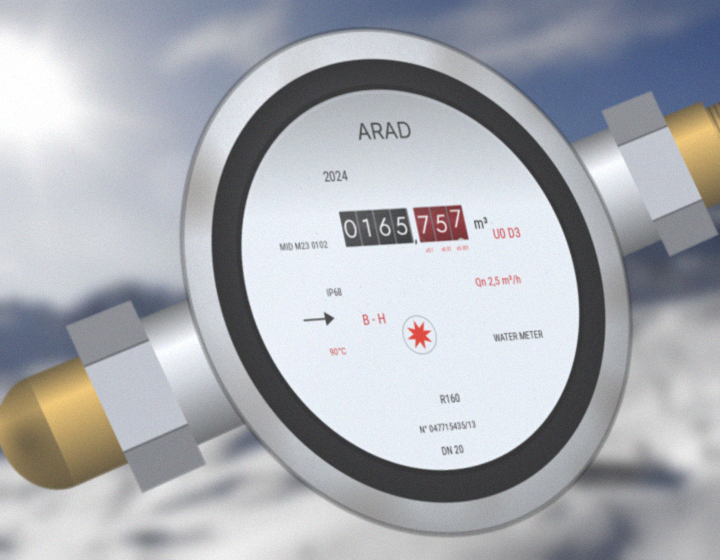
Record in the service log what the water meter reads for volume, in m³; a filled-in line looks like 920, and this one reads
165.757
